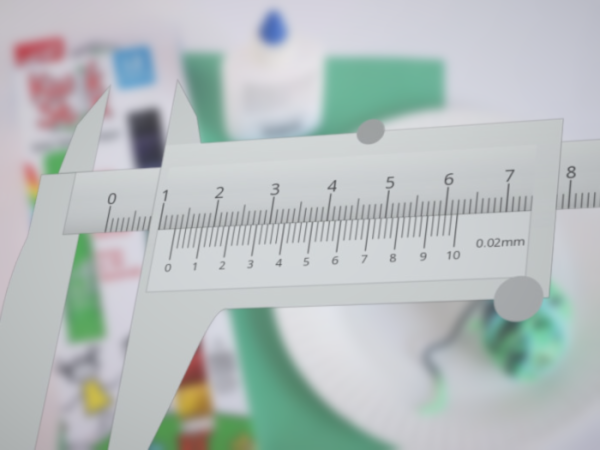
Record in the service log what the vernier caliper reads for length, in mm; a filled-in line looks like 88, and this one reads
13.0
